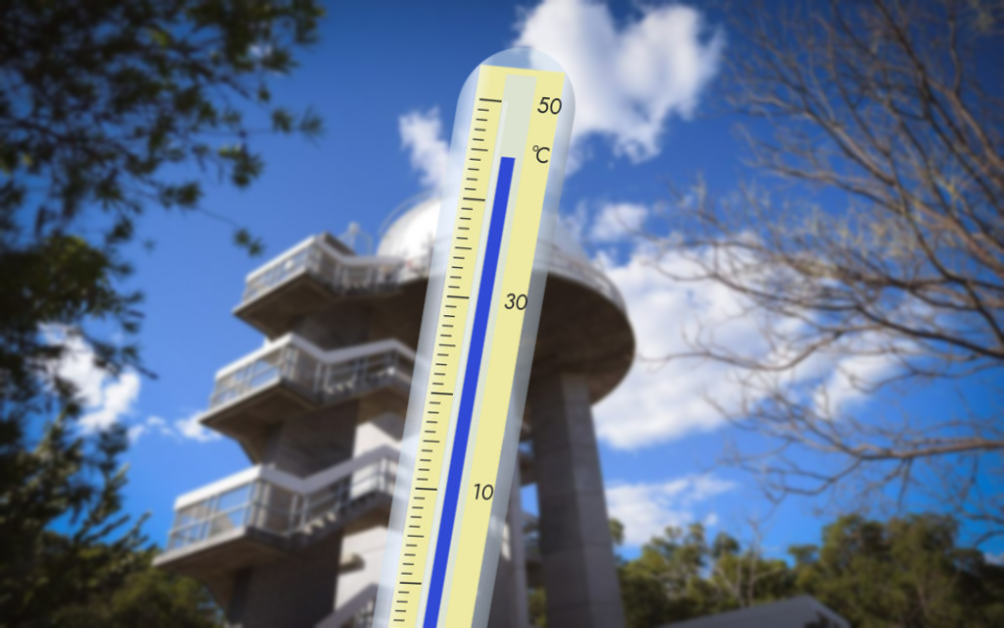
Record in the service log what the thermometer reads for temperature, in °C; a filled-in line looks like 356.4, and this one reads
44.5
